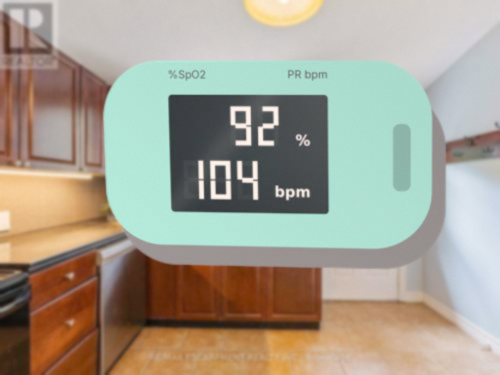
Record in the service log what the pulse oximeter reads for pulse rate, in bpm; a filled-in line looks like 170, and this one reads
104
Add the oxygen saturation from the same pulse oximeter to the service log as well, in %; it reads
92
